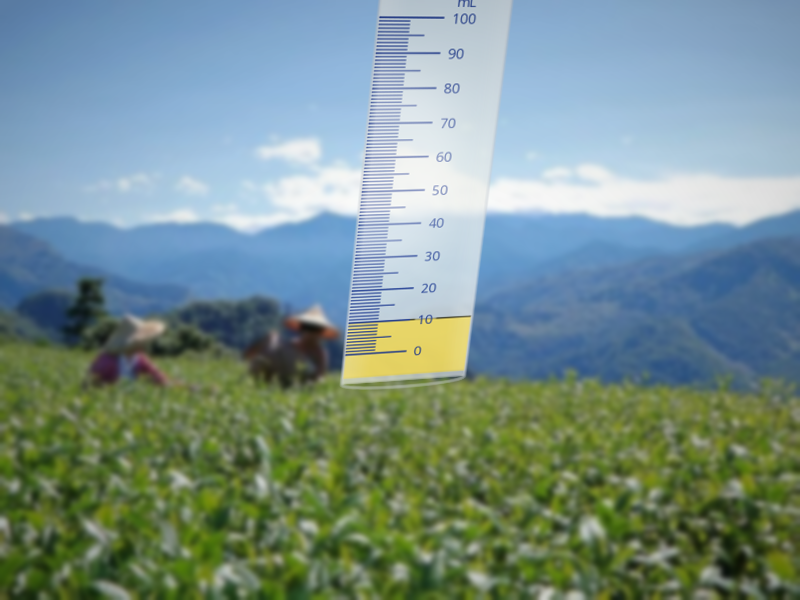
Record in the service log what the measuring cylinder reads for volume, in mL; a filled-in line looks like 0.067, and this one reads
10
